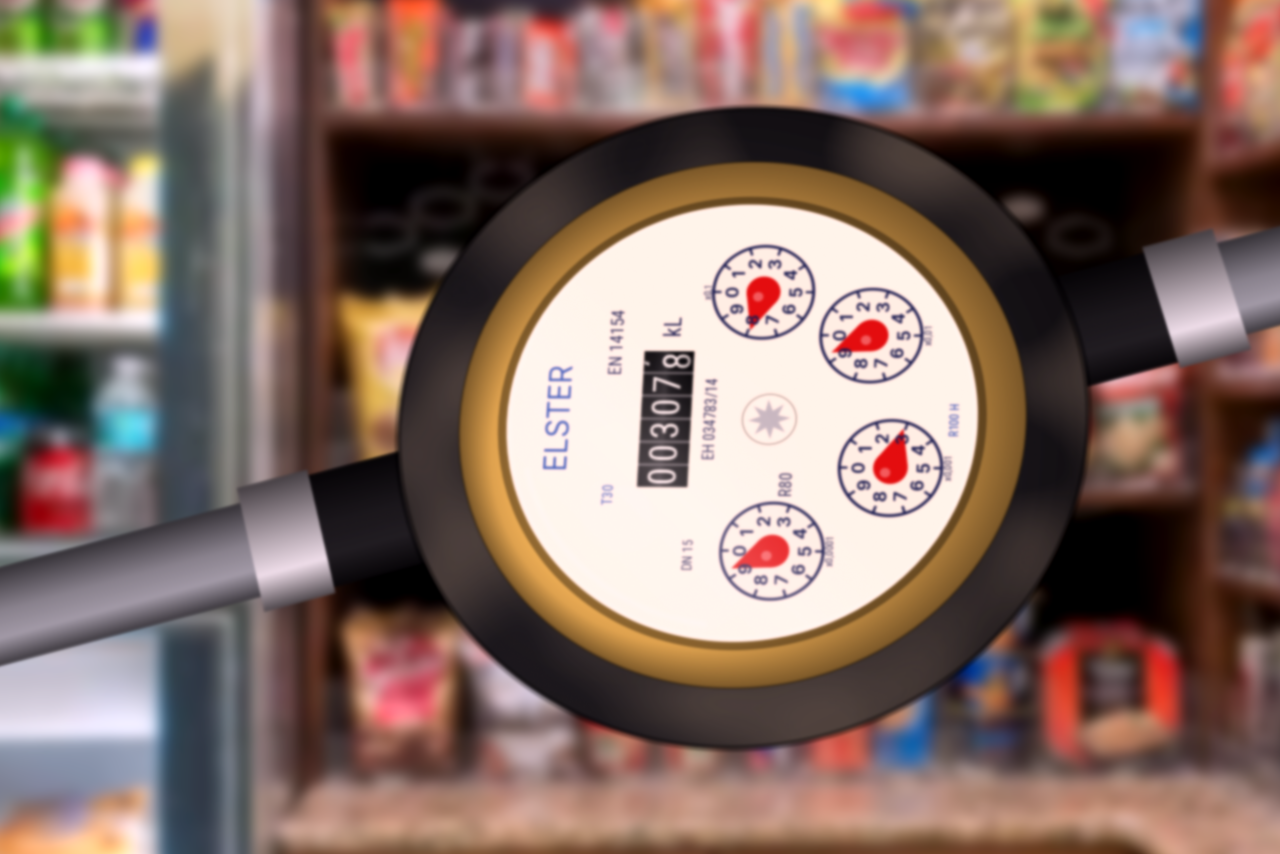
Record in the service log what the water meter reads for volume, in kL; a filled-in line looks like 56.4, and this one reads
3077.7929
